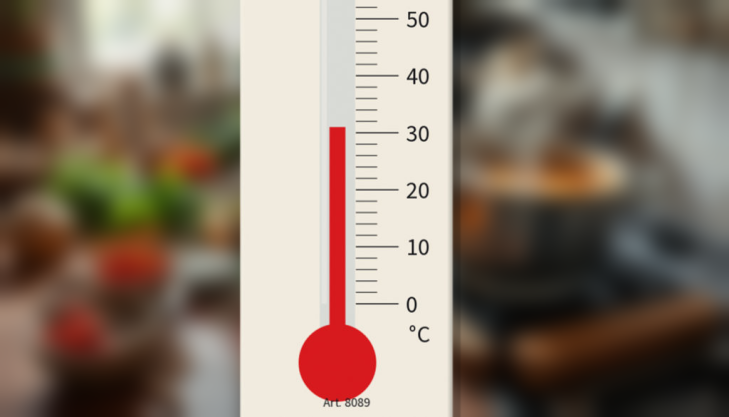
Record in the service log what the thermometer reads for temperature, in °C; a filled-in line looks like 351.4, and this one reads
31
